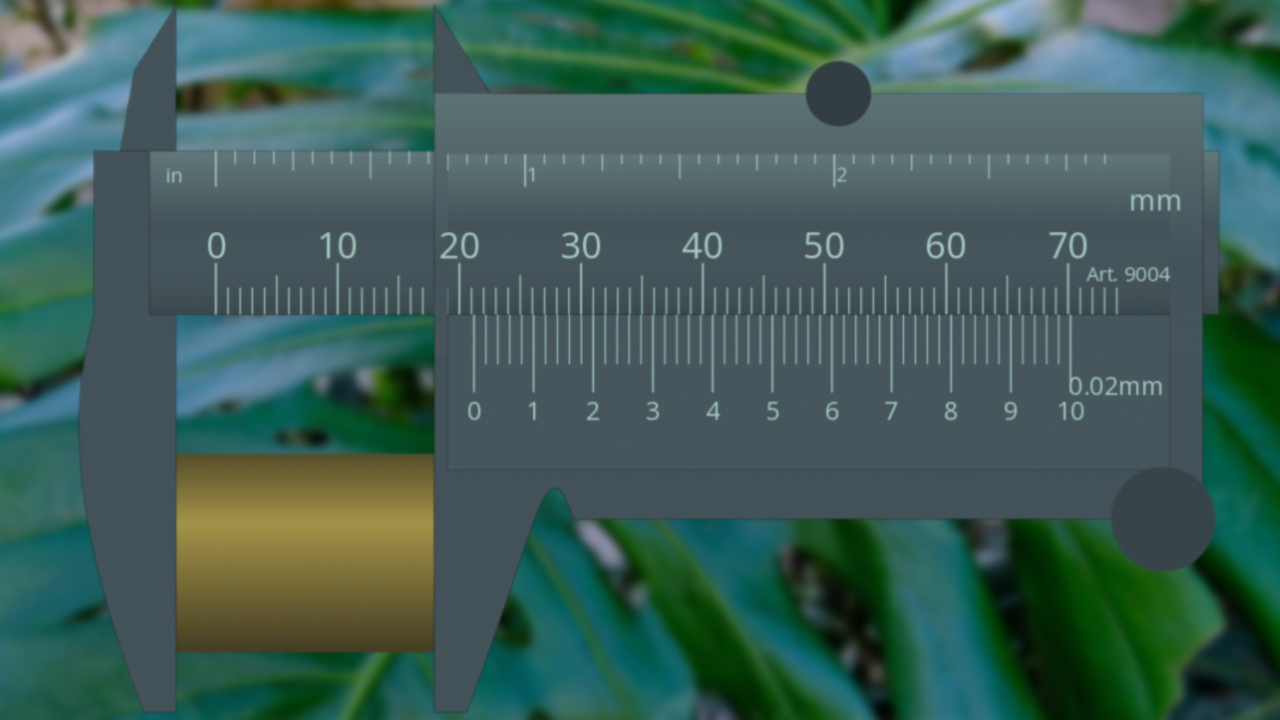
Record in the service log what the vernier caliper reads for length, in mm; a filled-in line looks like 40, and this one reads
21.2
